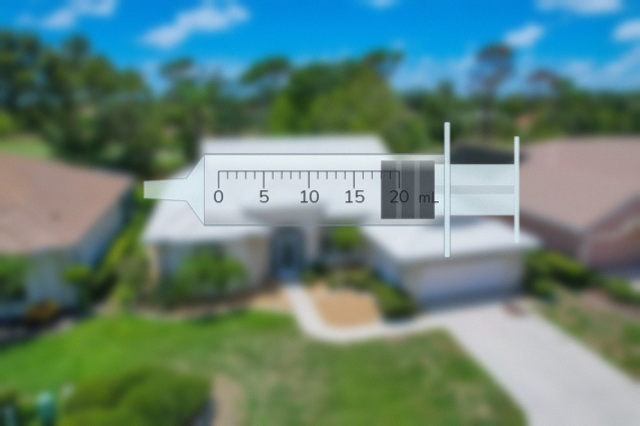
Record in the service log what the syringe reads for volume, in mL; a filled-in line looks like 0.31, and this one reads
18
